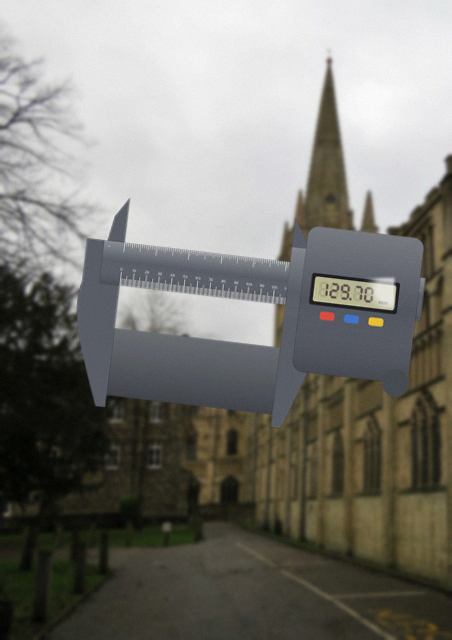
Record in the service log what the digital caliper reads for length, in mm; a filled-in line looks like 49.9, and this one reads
129.70
